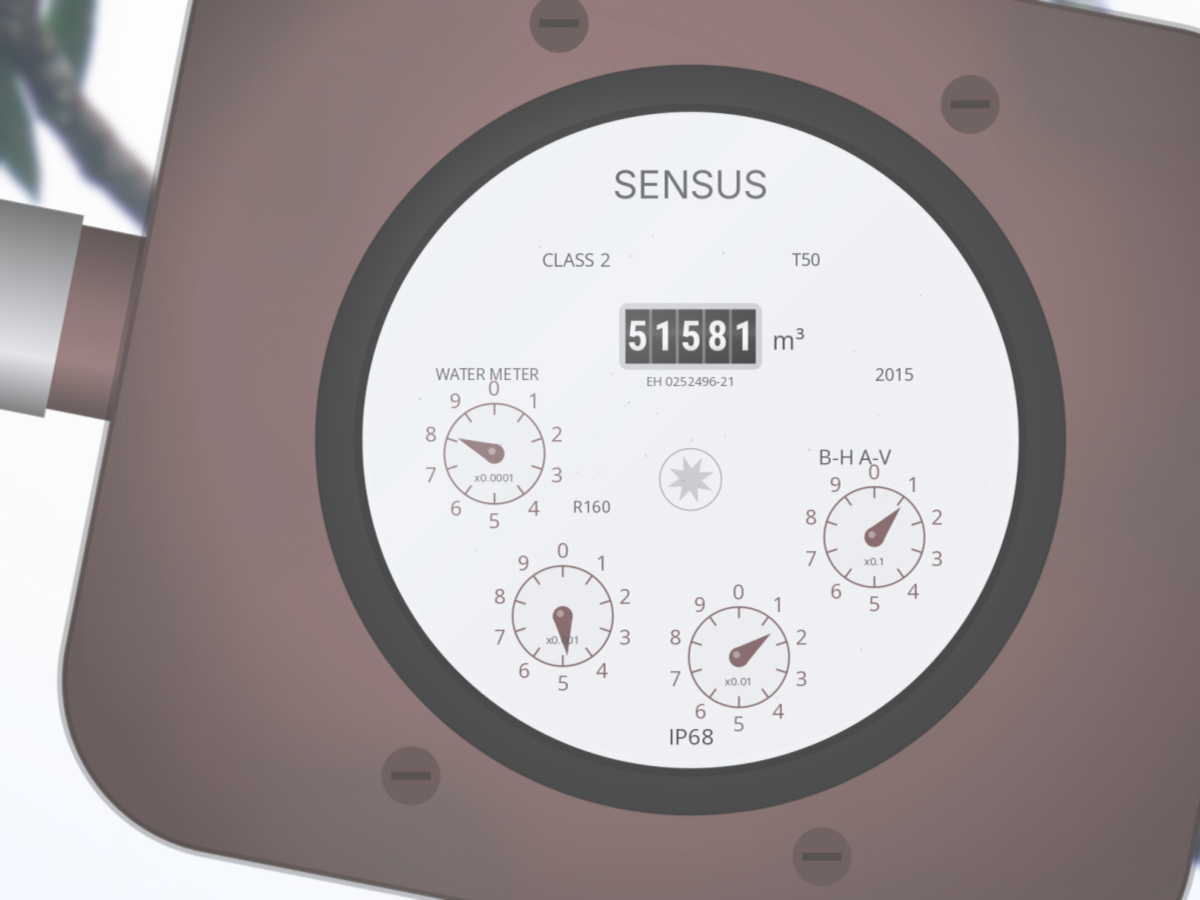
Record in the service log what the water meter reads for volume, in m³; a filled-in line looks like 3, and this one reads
51581.1148
